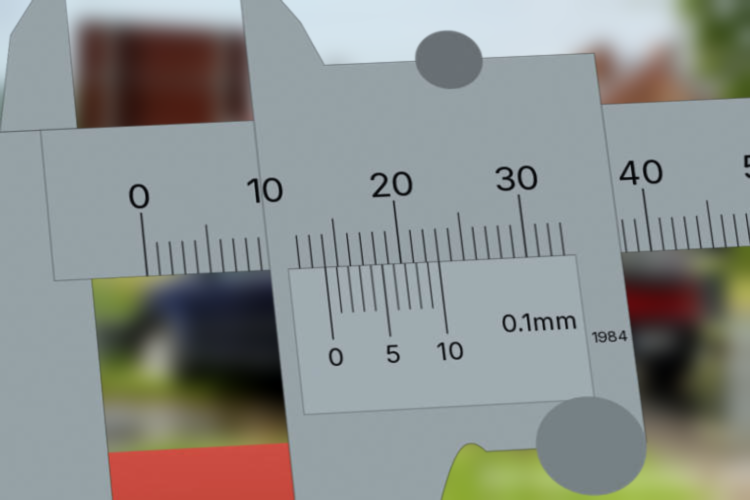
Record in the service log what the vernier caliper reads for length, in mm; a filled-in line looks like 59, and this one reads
14.0
